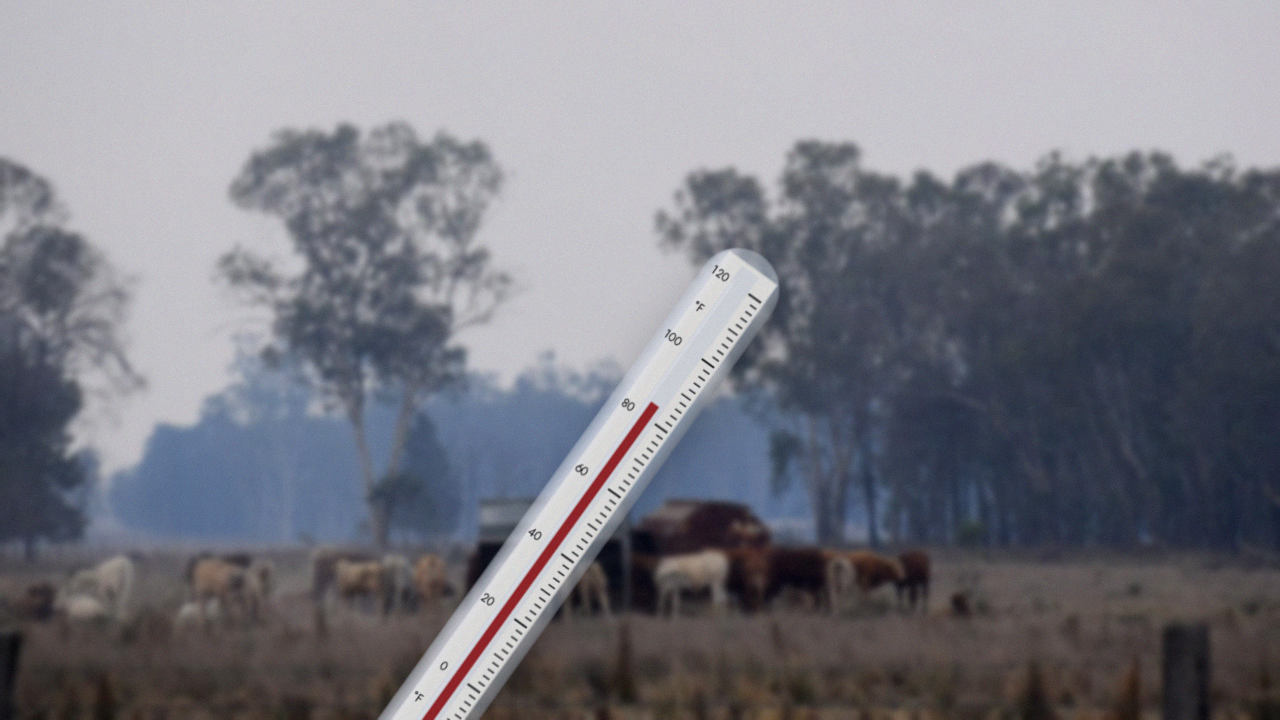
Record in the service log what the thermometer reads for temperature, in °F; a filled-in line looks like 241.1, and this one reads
84
